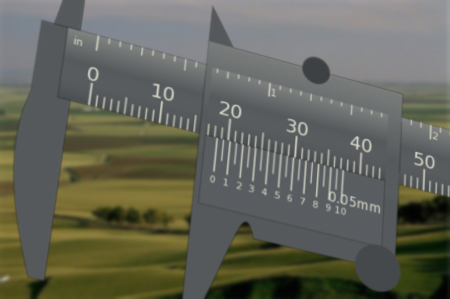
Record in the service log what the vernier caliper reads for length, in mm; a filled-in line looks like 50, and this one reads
18.4
